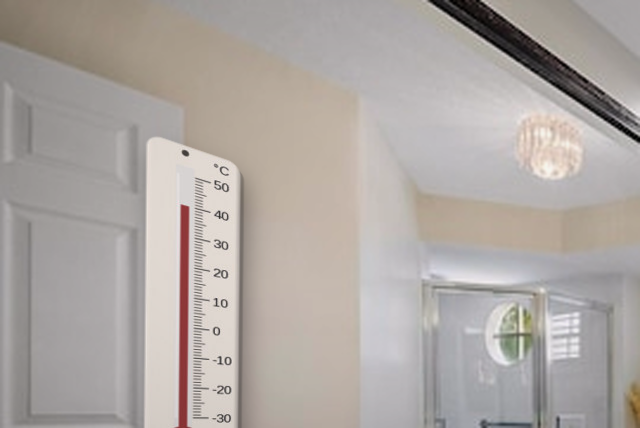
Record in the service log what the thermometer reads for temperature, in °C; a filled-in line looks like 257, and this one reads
40
